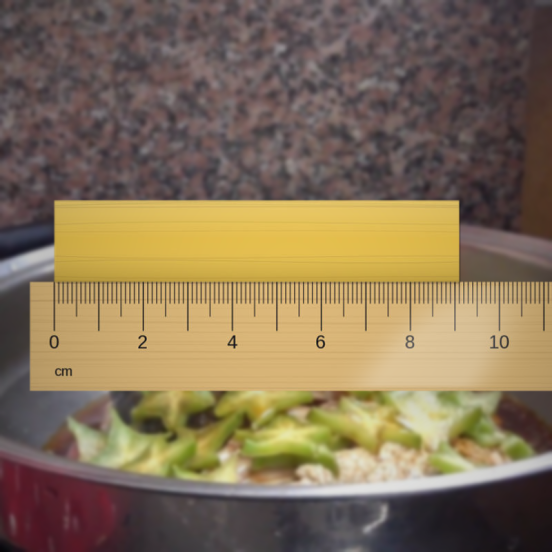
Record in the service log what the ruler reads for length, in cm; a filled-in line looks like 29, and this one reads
9.1
